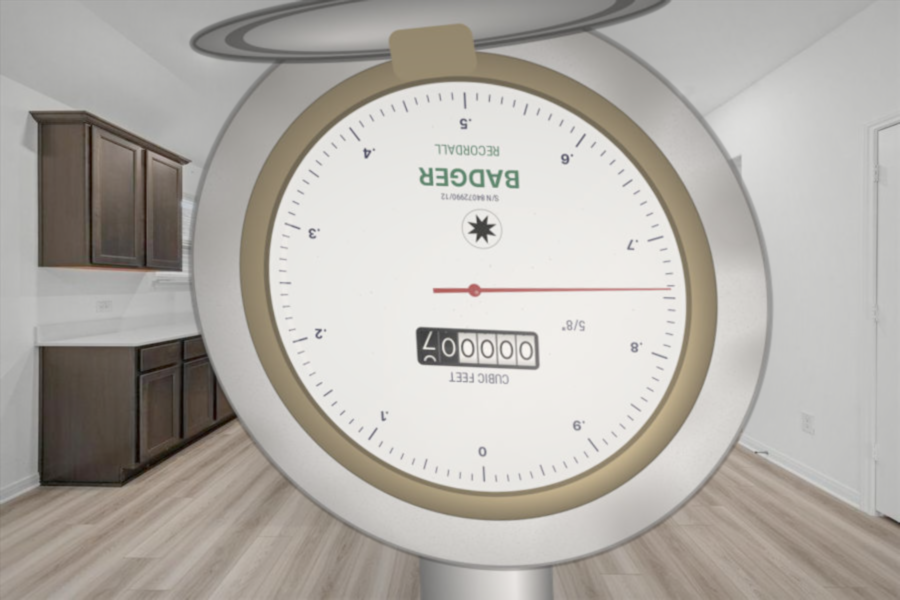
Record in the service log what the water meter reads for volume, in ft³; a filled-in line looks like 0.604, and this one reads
6.74
